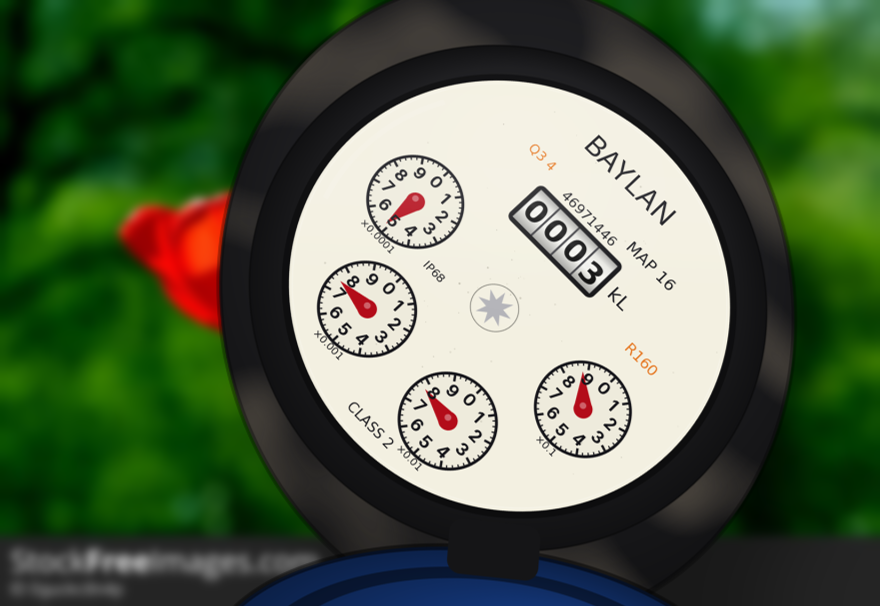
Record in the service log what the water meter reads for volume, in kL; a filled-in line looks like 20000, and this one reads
2.8775
